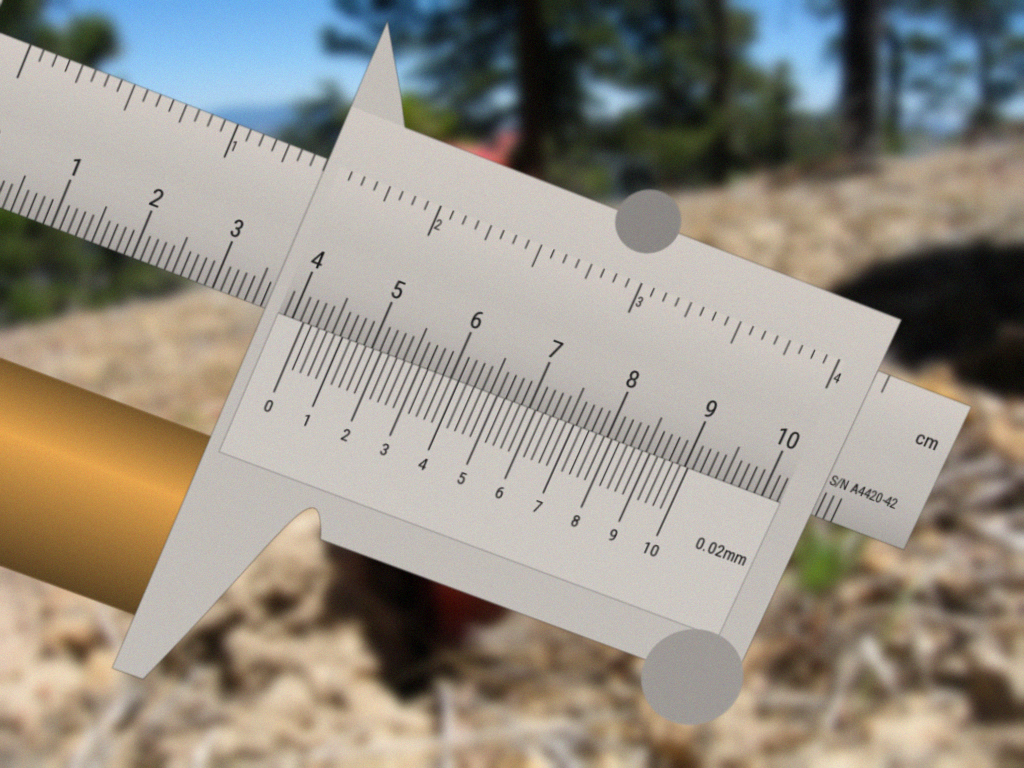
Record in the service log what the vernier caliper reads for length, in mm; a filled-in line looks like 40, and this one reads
41.4
